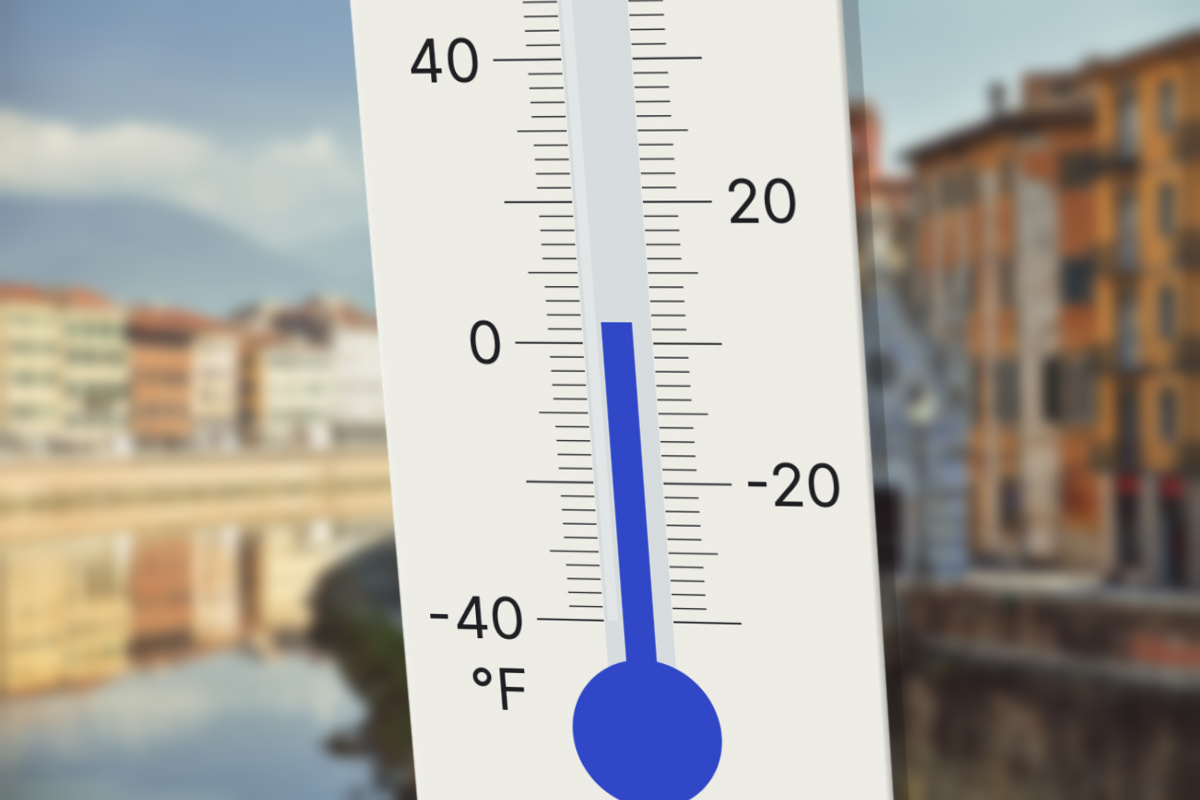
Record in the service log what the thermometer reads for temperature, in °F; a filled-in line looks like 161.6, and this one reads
3
